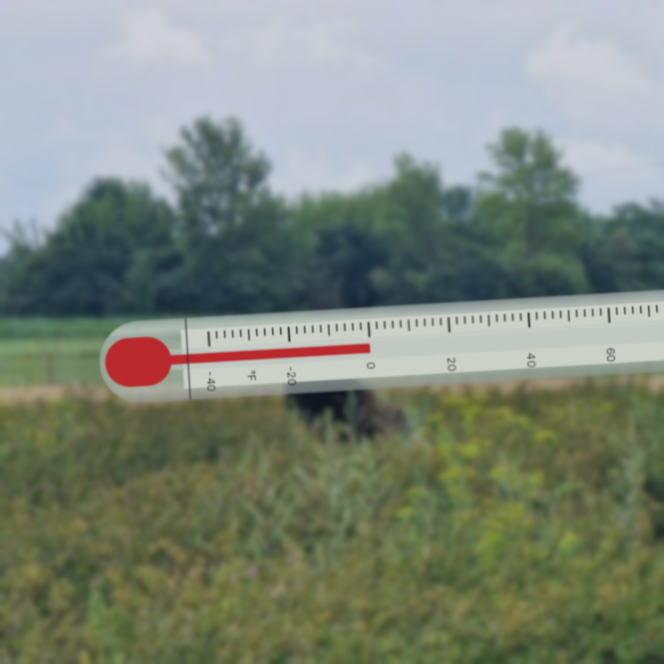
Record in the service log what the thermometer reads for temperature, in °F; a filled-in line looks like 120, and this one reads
0
